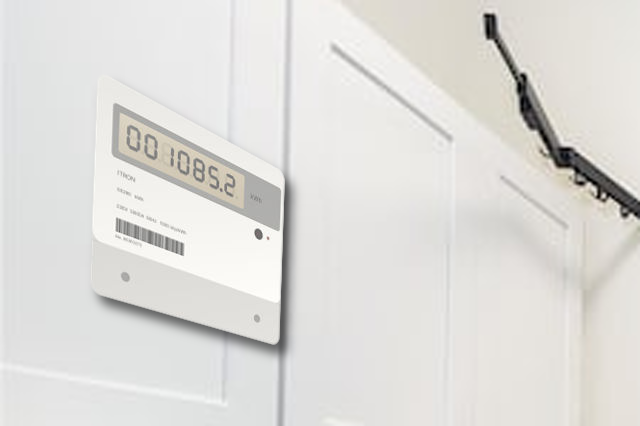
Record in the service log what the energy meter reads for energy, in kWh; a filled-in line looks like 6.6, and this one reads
1085.2
